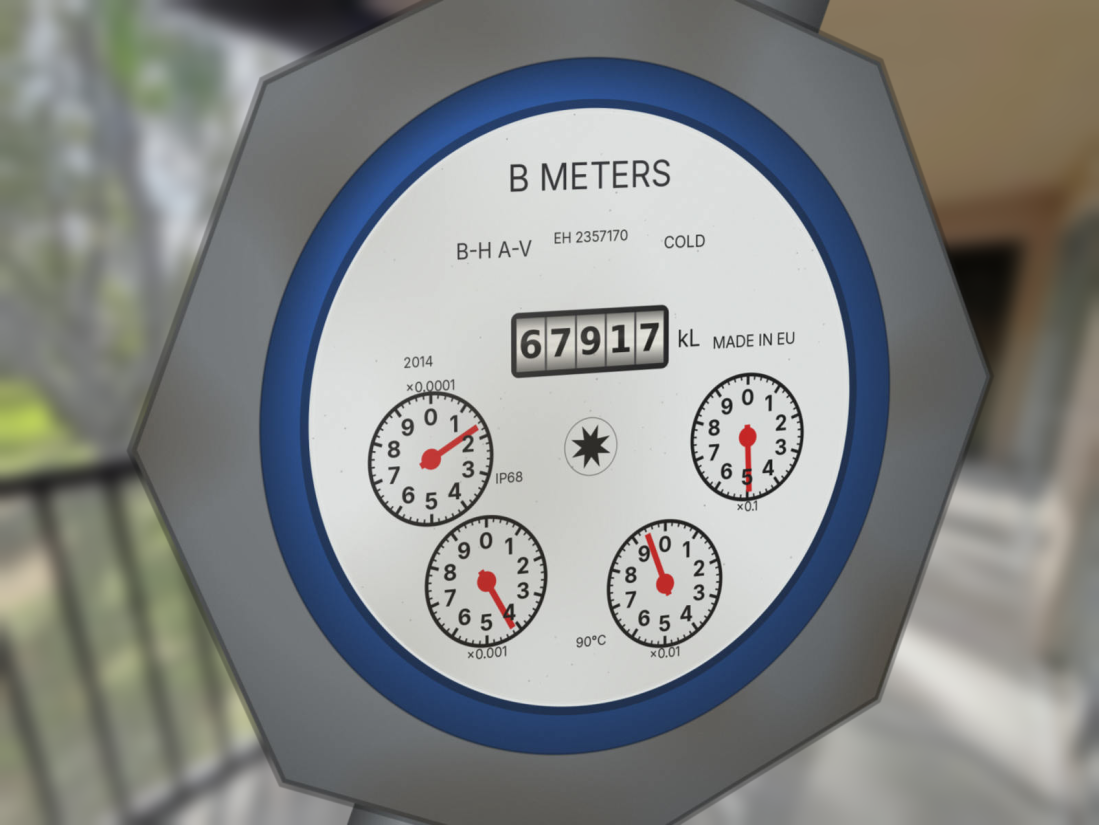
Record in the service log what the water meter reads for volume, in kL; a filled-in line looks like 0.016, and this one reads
67917.4941
